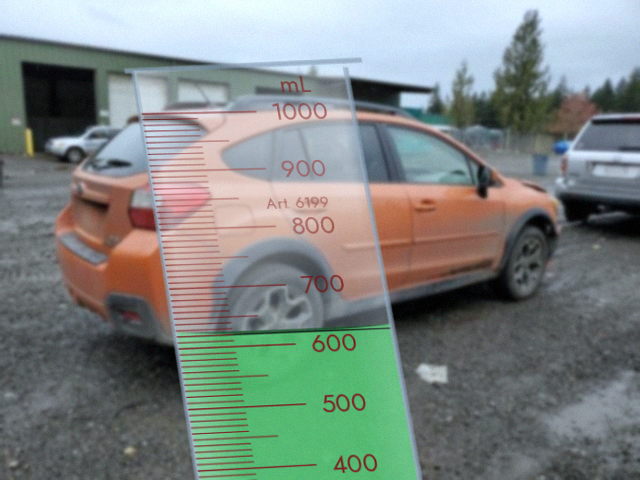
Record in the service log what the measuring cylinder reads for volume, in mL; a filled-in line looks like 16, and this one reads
620
